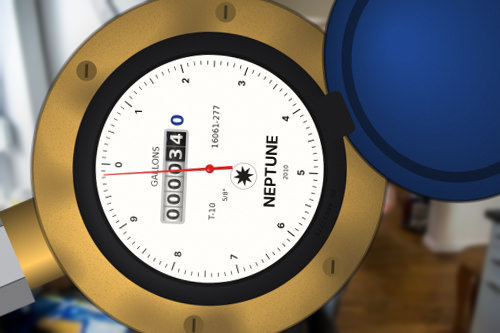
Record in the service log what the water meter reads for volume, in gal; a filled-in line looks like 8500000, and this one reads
339.8
